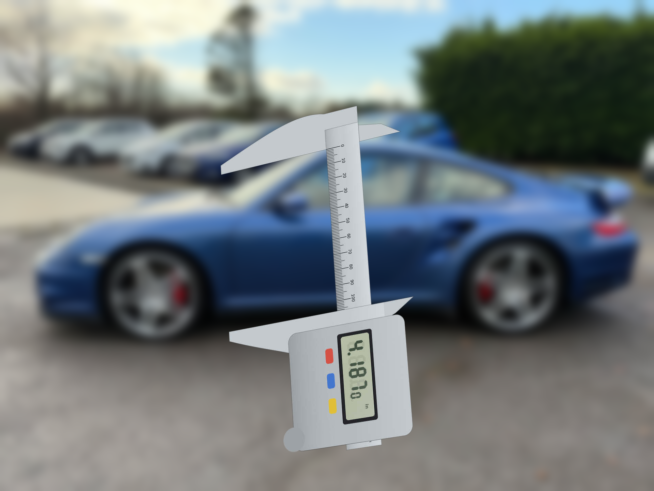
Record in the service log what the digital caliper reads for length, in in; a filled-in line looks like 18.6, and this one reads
4.1870
